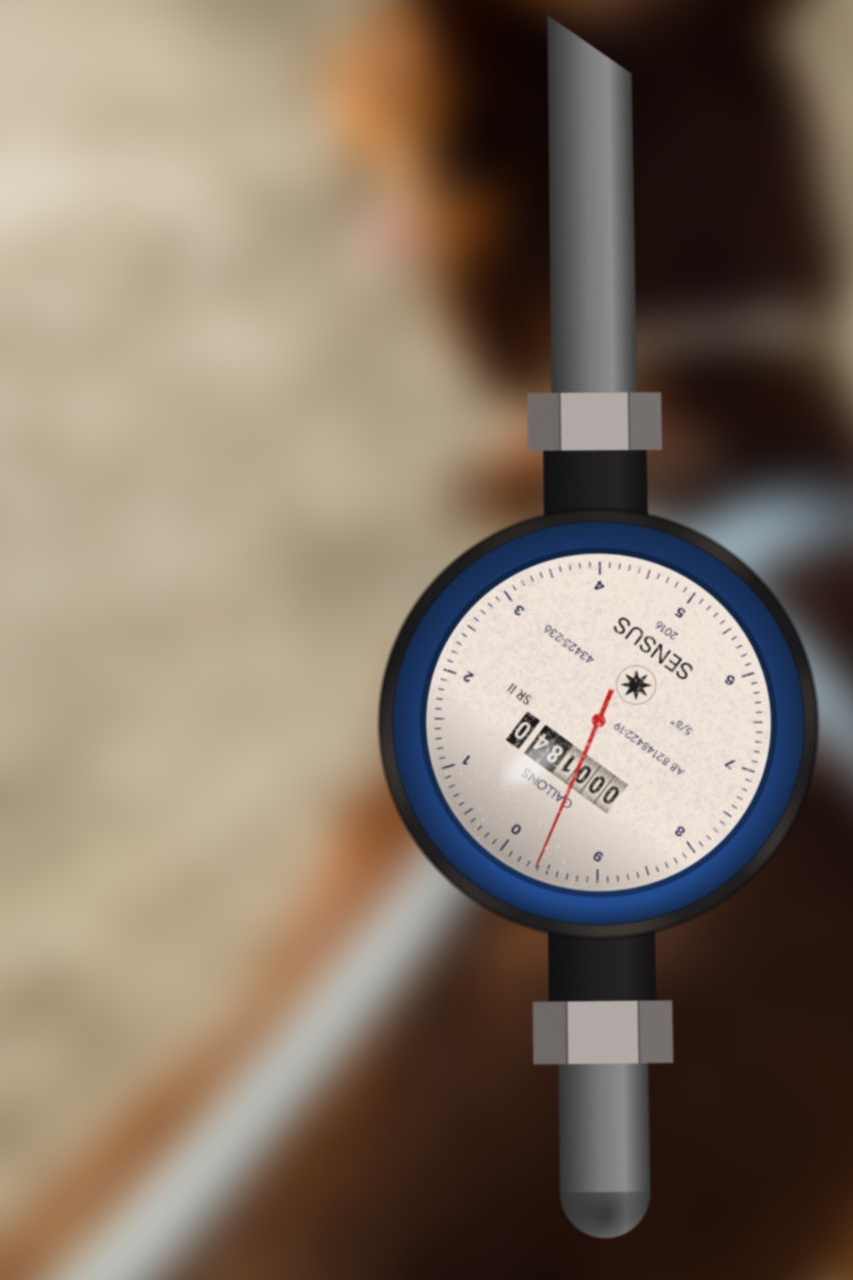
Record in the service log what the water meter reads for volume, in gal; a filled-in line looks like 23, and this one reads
1839.6
